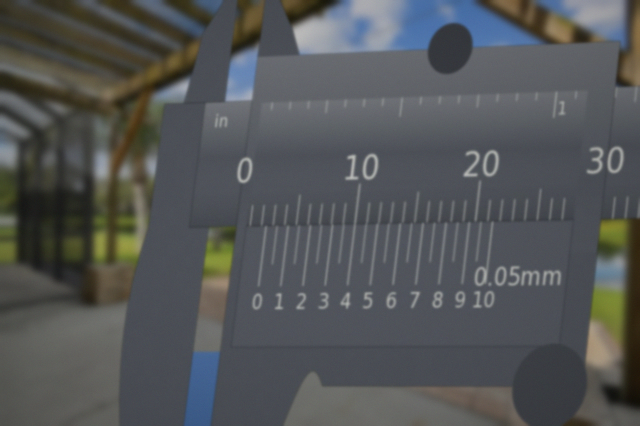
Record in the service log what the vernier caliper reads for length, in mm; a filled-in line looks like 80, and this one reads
2.4
